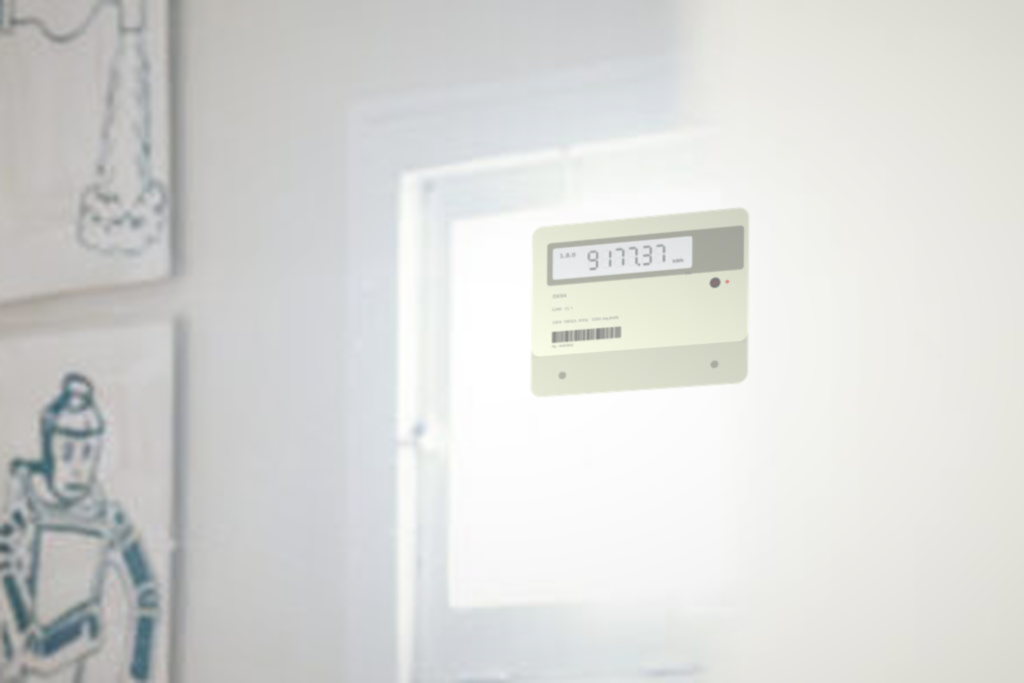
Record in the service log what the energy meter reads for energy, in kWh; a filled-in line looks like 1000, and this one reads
9177.37
